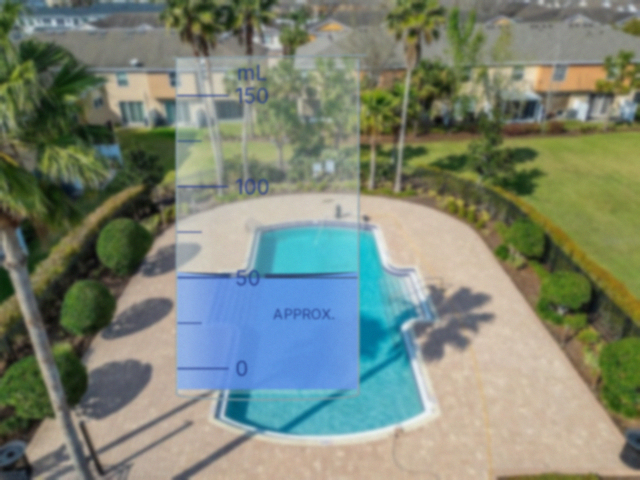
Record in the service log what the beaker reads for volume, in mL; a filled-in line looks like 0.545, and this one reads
50
